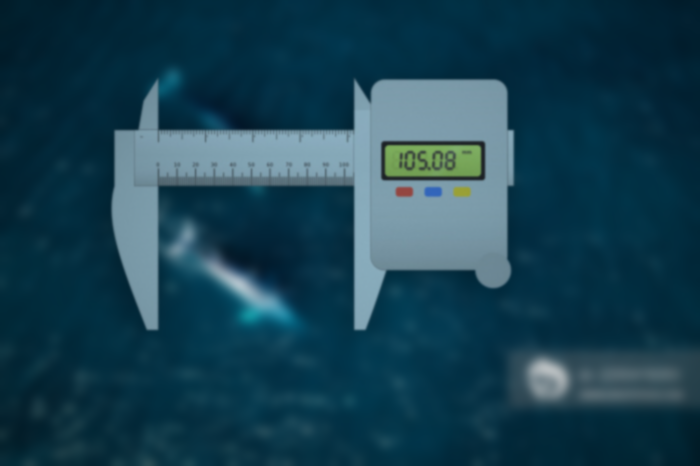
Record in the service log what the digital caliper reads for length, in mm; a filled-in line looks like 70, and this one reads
105.08
